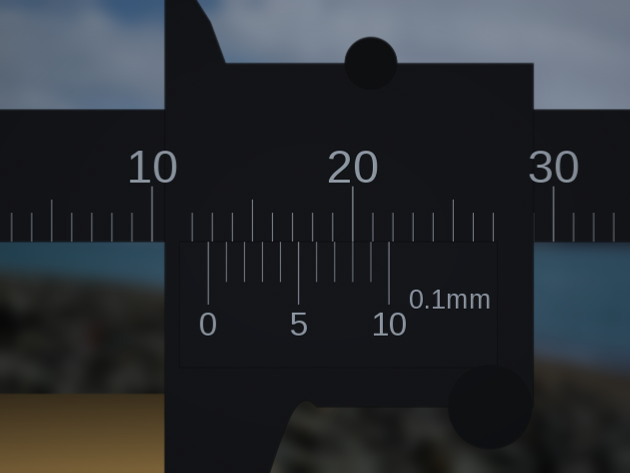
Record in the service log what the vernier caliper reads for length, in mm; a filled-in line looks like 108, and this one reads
12.8
